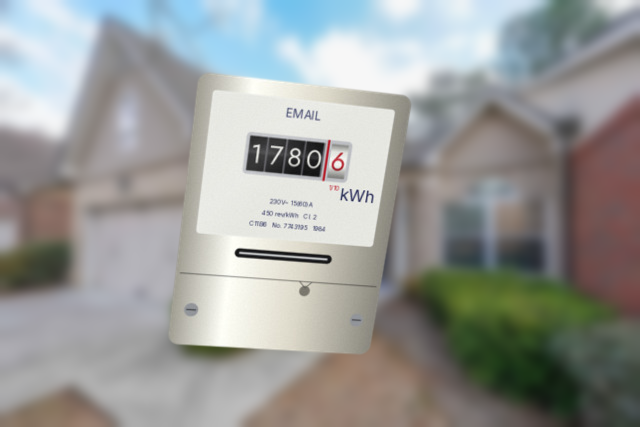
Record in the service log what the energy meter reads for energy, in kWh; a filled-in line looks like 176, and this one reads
1780.6
